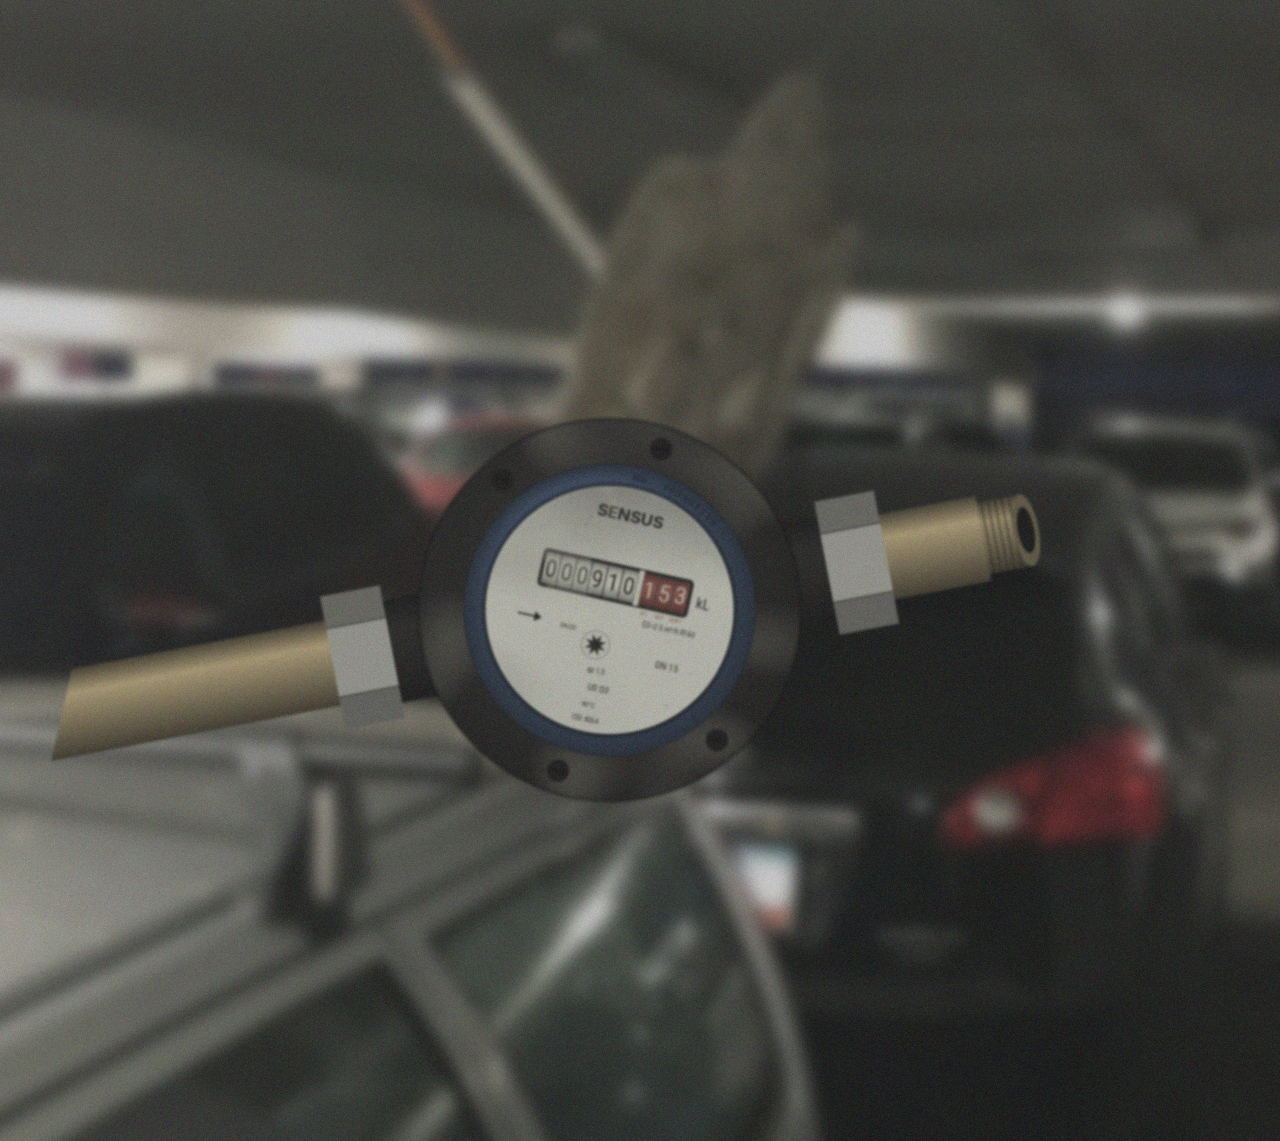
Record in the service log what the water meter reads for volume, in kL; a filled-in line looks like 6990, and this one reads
910.153
